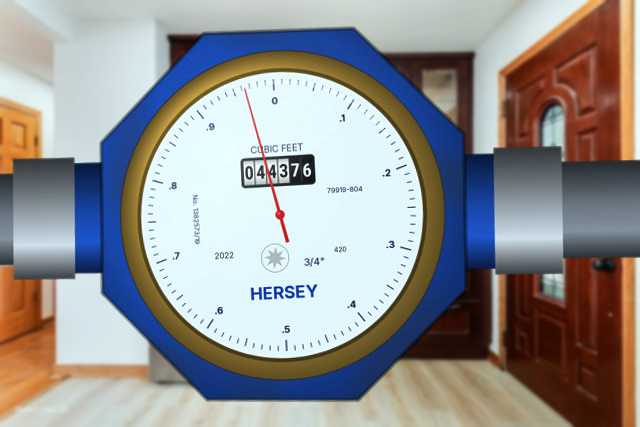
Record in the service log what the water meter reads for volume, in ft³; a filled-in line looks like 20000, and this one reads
44375.96
